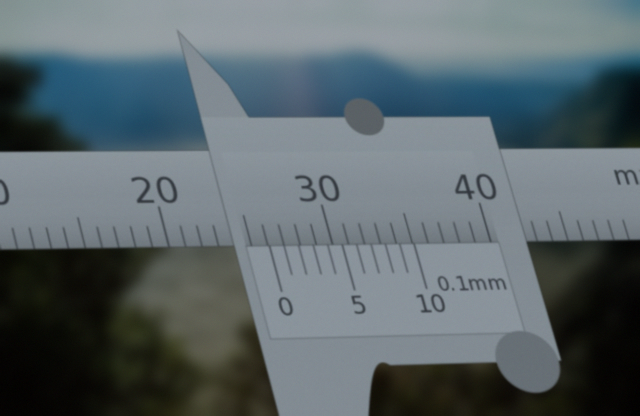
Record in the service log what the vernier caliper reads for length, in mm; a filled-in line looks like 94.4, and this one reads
26.1
